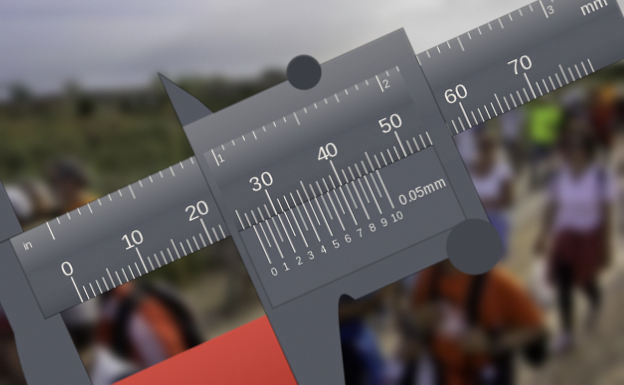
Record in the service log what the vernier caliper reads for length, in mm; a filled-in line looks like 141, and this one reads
26.4
